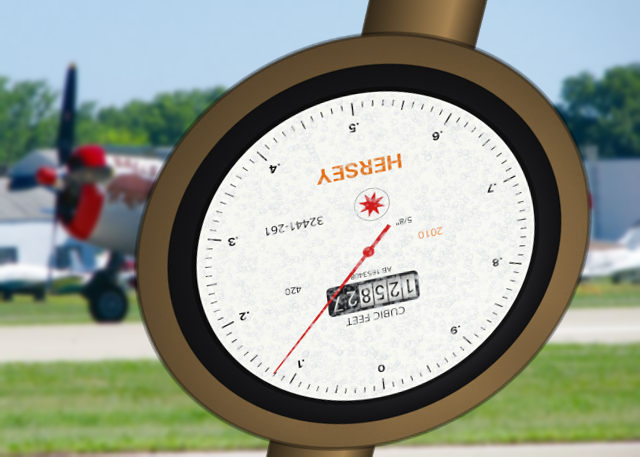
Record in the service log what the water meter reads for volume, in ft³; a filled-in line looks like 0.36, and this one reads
125827.12
